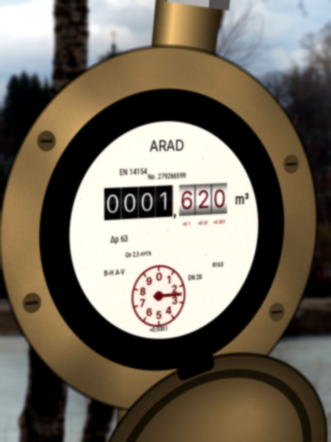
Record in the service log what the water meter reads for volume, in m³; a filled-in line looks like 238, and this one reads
1.6202
